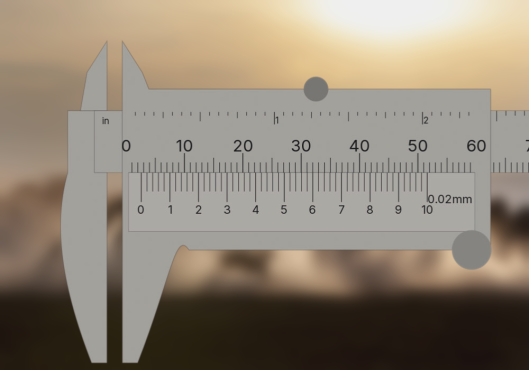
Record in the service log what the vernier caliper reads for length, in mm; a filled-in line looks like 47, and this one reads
2.6
